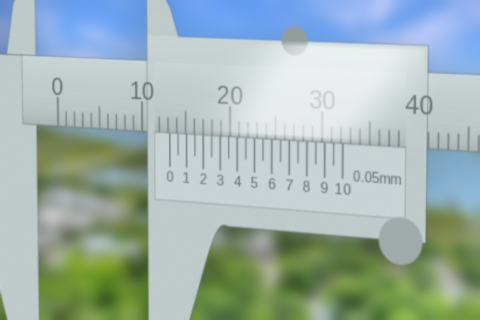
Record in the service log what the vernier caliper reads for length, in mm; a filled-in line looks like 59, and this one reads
13.2
